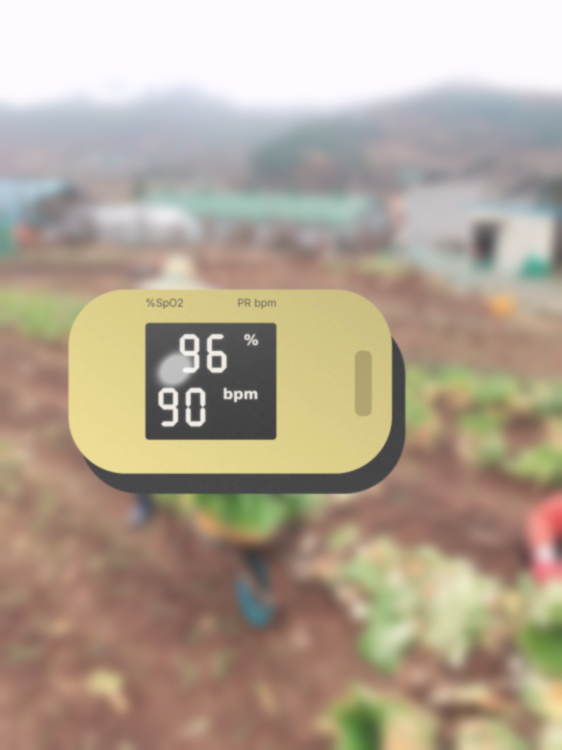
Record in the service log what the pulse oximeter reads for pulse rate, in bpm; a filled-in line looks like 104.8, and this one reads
90
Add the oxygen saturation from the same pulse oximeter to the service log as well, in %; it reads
96
